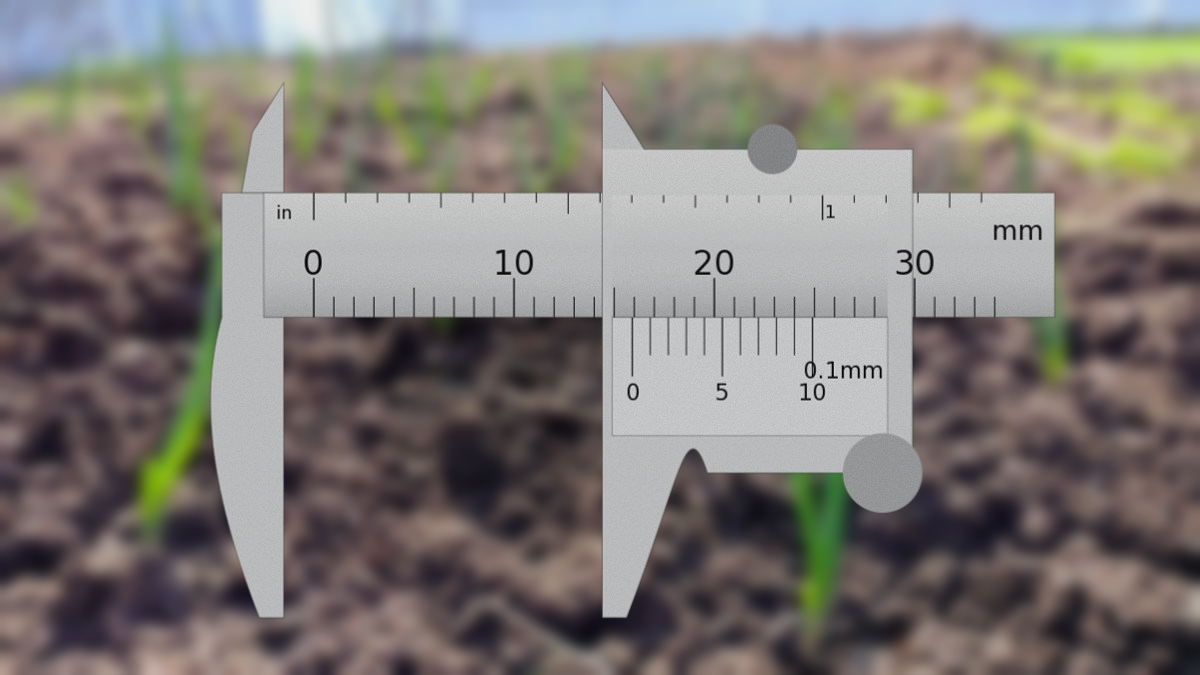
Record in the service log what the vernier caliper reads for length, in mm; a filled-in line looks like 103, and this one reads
15.9
